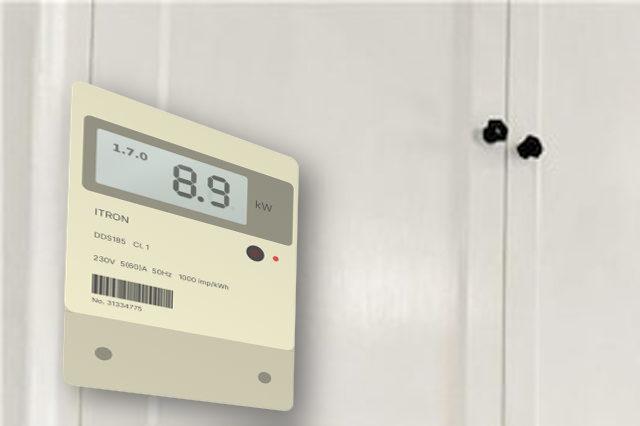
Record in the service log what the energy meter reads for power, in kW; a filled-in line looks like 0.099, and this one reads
8.9
